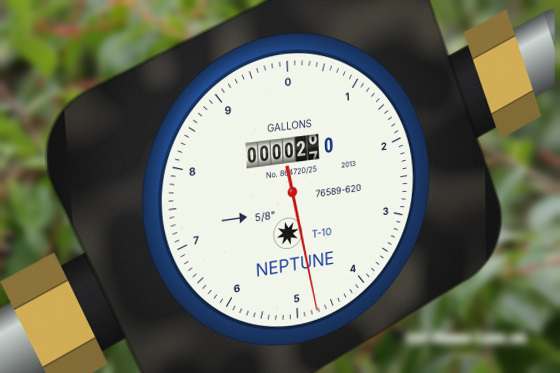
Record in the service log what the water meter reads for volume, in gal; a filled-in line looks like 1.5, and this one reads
264.7
